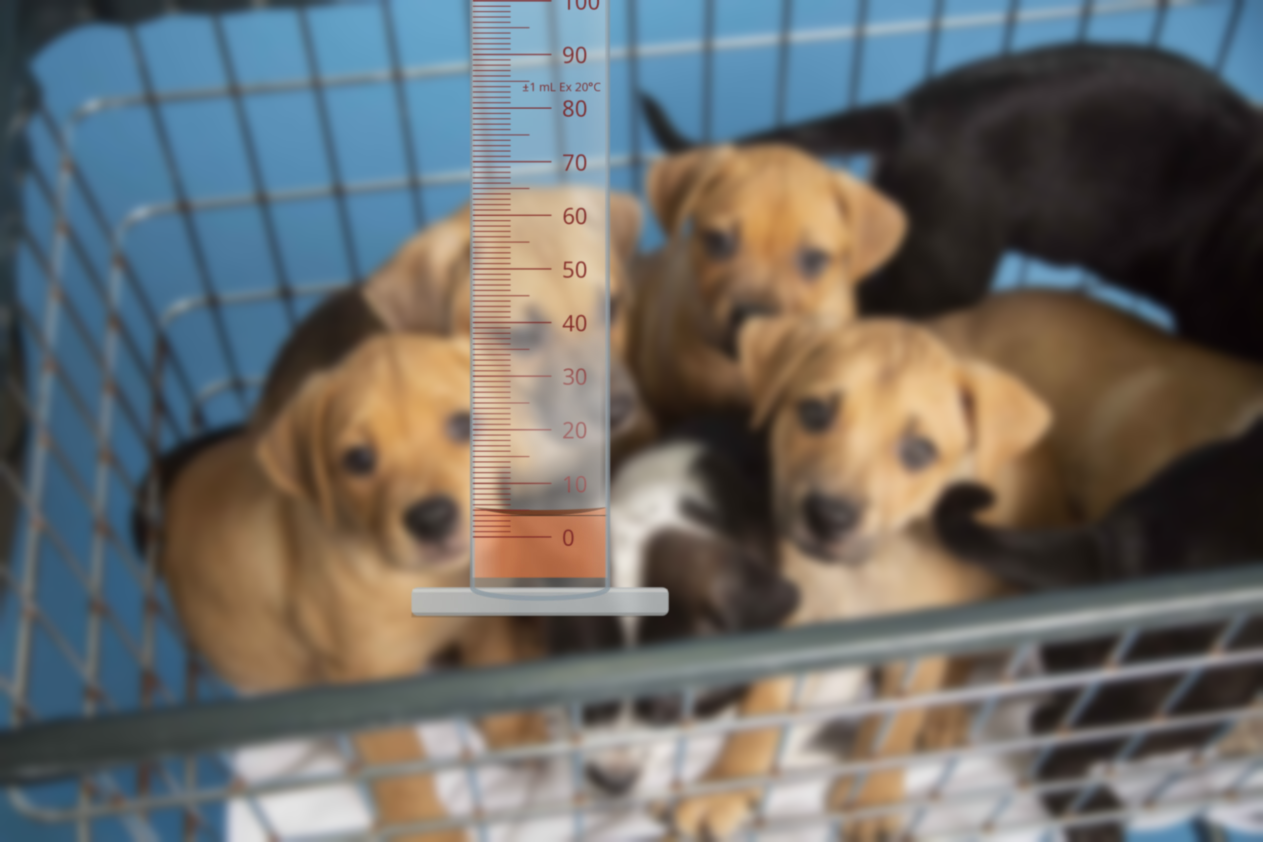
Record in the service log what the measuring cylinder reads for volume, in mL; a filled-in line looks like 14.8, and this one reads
4
